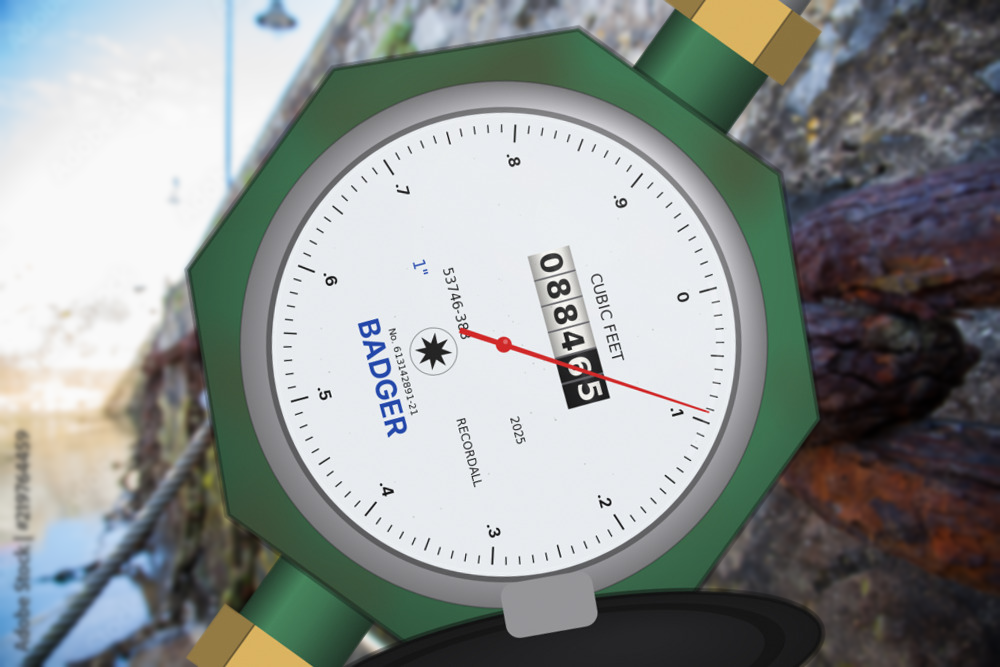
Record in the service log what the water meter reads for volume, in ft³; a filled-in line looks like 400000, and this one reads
88465.09
